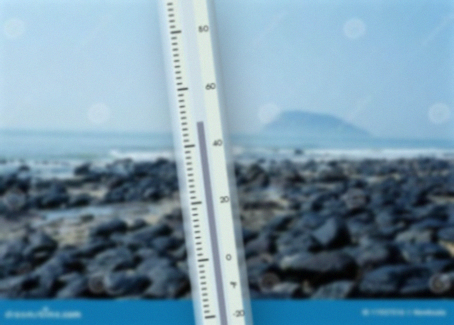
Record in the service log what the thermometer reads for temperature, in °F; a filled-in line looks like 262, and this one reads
48
